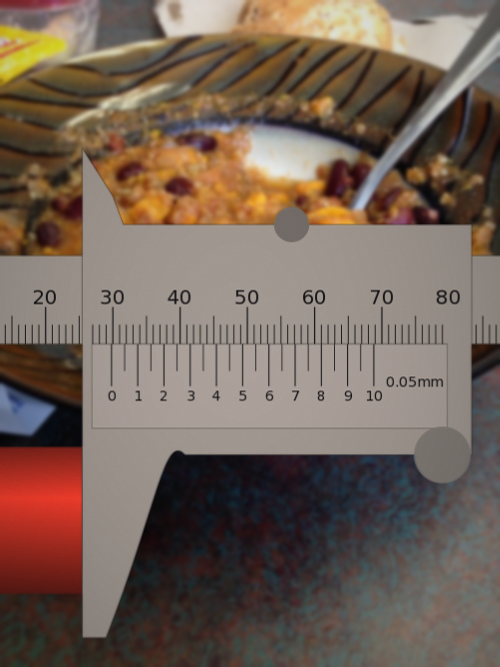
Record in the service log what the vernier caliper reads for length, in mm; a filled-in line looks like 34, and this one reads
29.8
